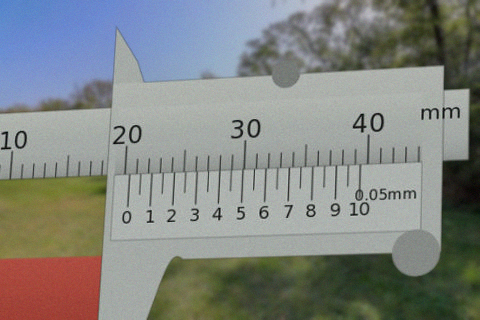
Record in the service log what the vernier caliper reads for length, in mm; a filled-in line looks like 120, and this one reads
20.4
